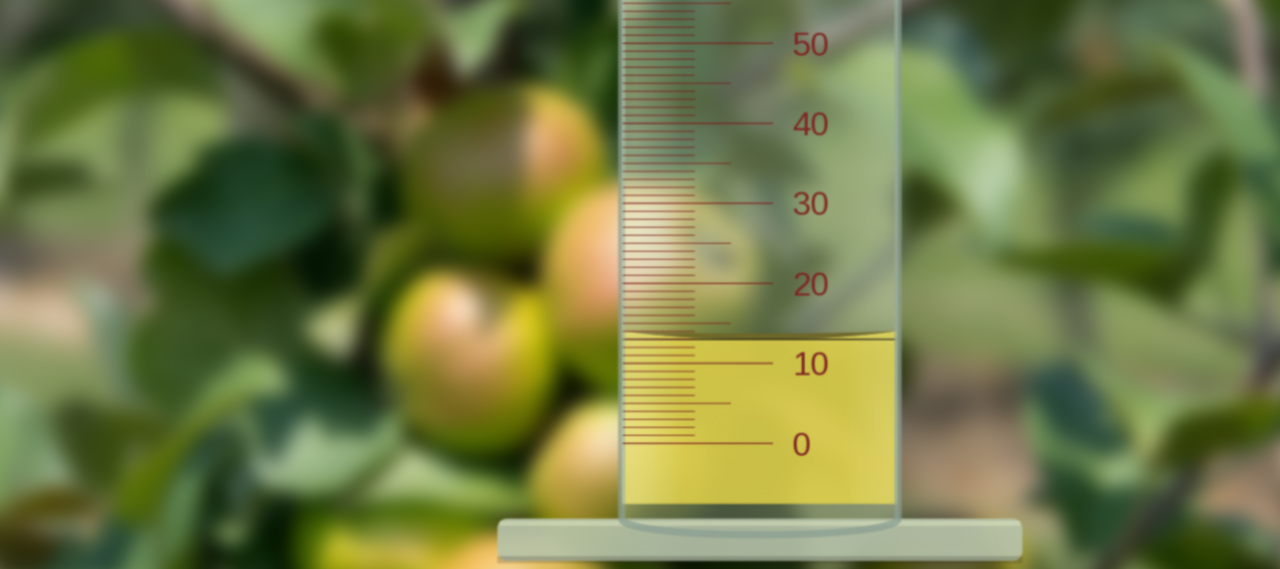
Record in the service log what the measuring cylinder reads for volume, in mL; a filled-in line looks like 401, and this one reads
13
